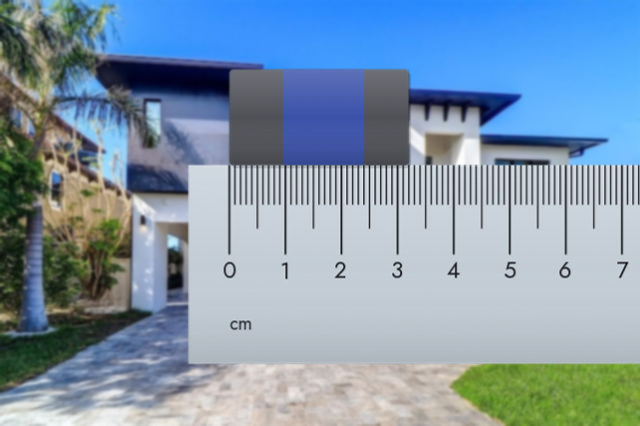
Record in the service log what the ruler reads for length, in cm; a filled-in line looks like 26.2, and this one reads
3.2
